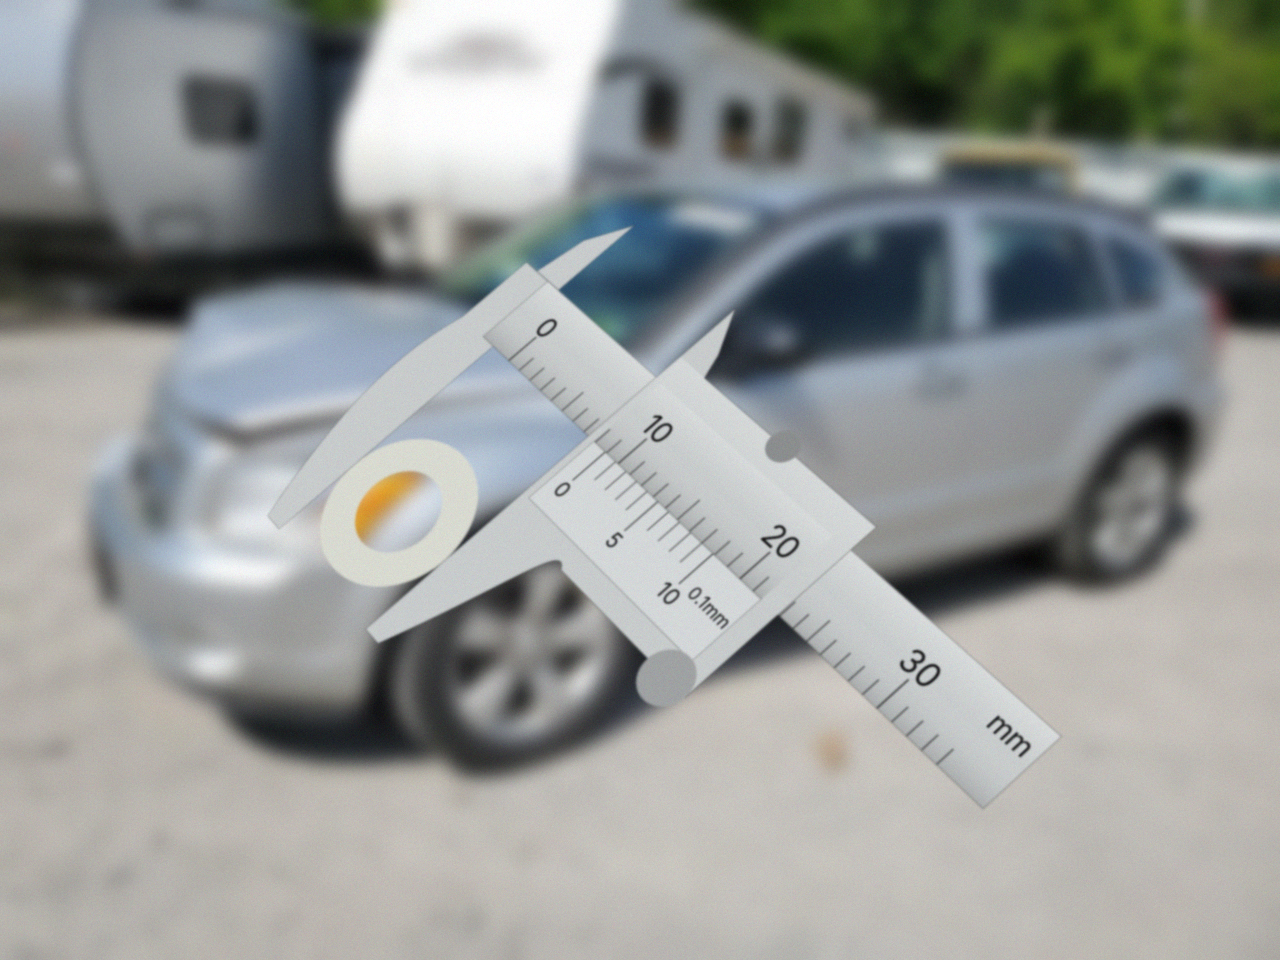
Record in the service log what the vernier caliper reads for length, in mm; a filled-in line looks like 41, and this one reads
8.9
